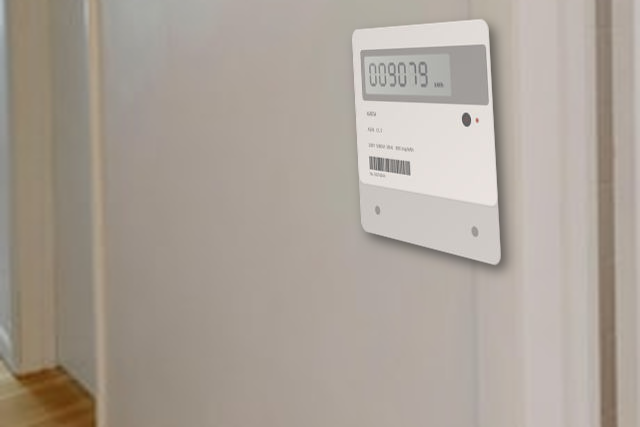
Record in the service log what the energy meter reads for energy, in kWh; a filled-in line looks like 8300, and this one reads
9079
